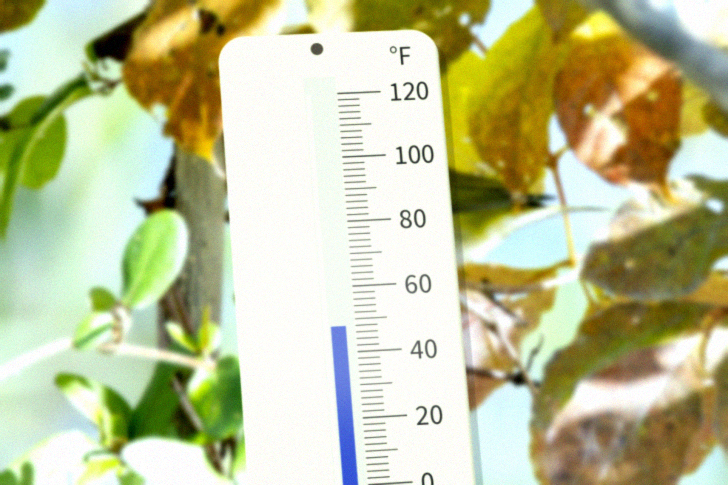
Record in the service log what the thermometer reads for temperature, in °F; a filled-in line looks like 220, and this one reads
48
